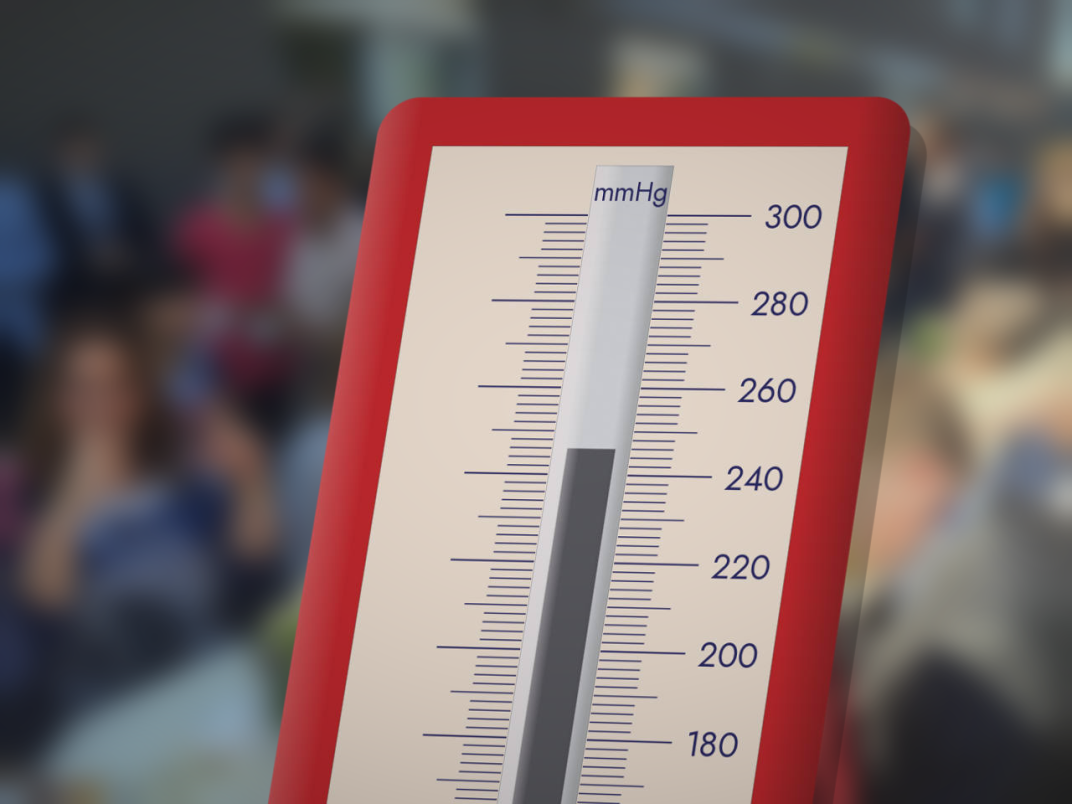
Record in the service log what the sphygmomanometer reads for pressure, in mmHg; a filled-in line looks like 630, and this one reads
246
